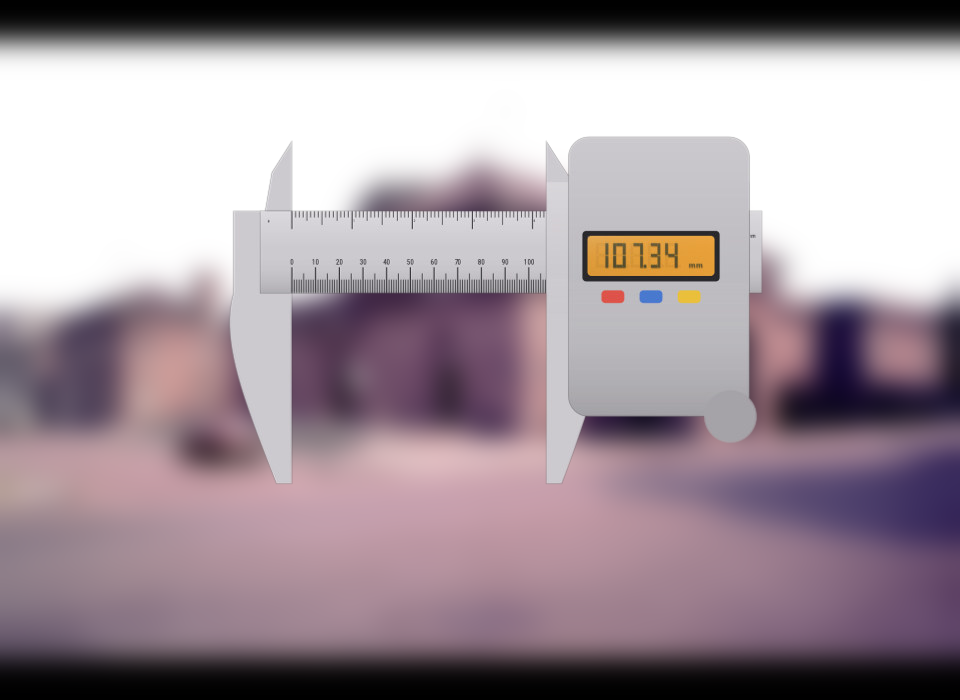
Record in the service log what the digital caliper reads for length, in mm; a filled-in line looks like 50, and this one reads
107.34
